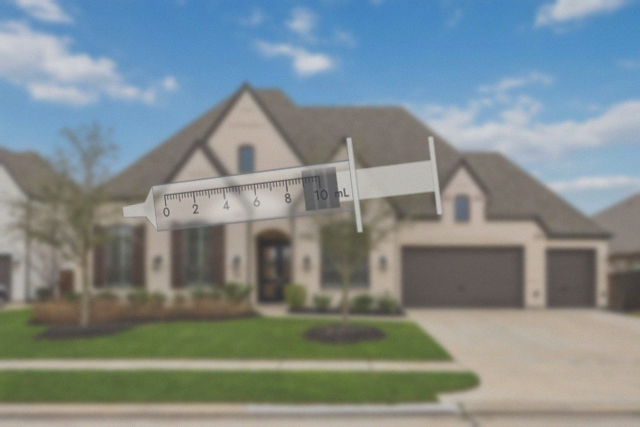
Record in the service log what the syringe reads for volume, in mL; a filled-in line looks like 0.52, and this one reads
9
